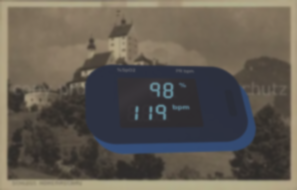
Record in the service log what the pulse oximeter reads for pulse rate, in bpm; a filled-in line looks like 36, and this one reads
119
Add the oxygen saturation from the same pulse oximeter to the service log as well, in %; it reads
98
